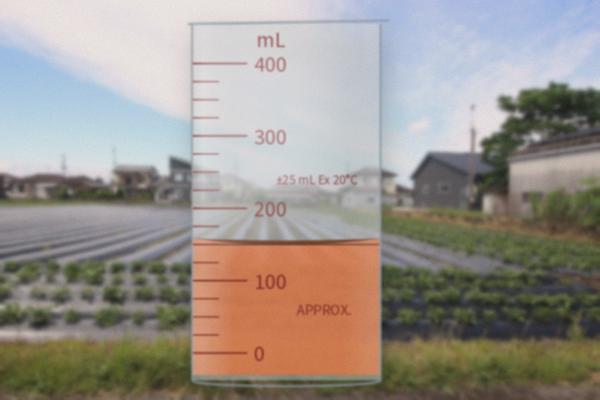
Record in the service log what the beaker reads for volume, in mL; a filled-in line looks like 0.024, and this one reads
150
